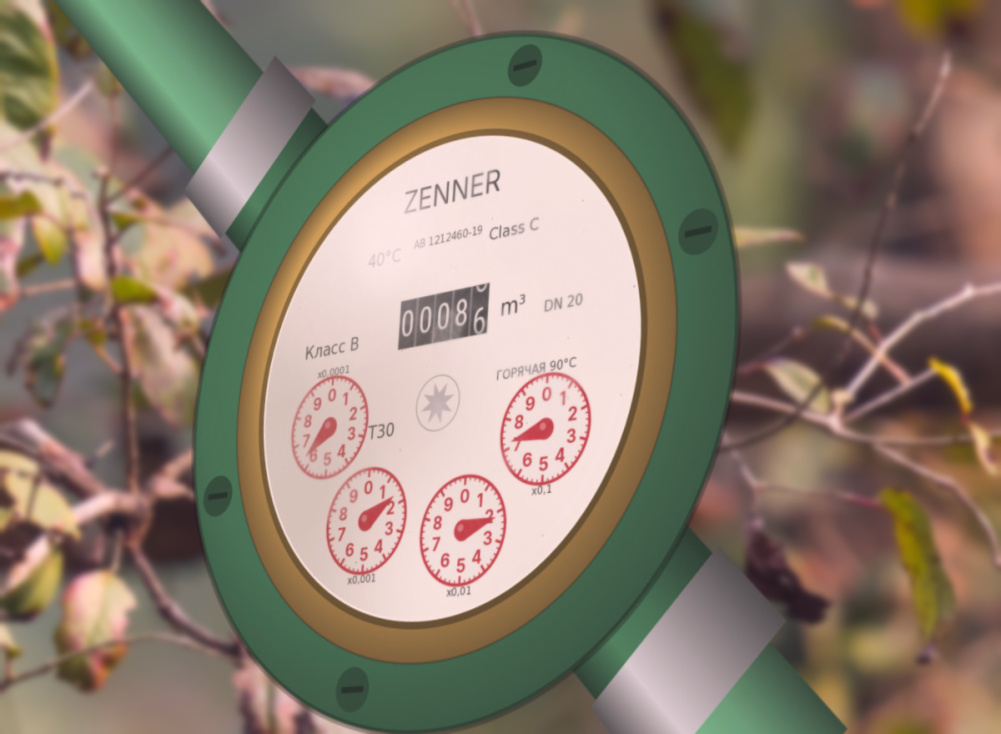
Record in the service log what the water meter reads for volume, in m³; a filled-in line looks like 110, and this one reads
85.7216
